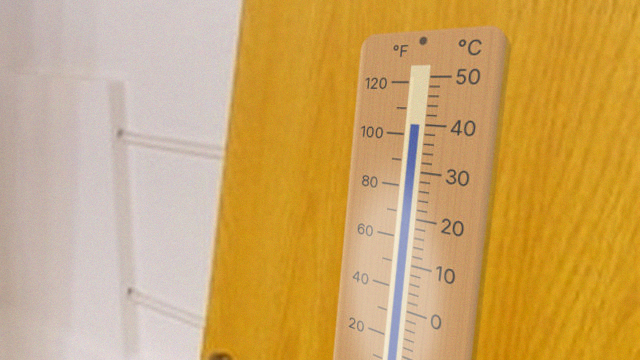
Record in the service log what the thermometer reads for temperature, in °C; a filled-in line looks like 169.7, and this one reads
40
